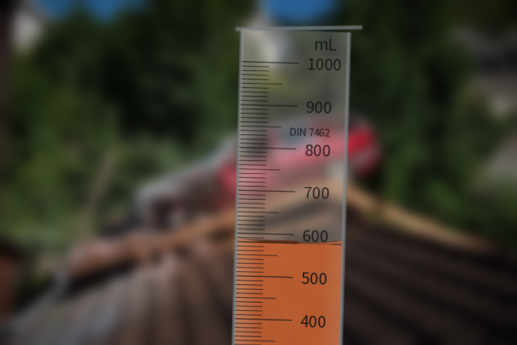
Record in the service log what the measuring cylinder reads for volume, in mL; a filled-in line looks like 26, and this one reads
580
